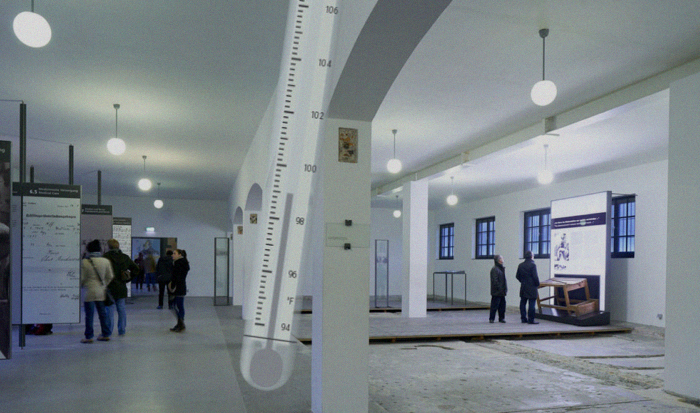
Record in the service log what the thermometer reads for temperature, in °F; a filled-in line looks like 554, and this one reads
99
